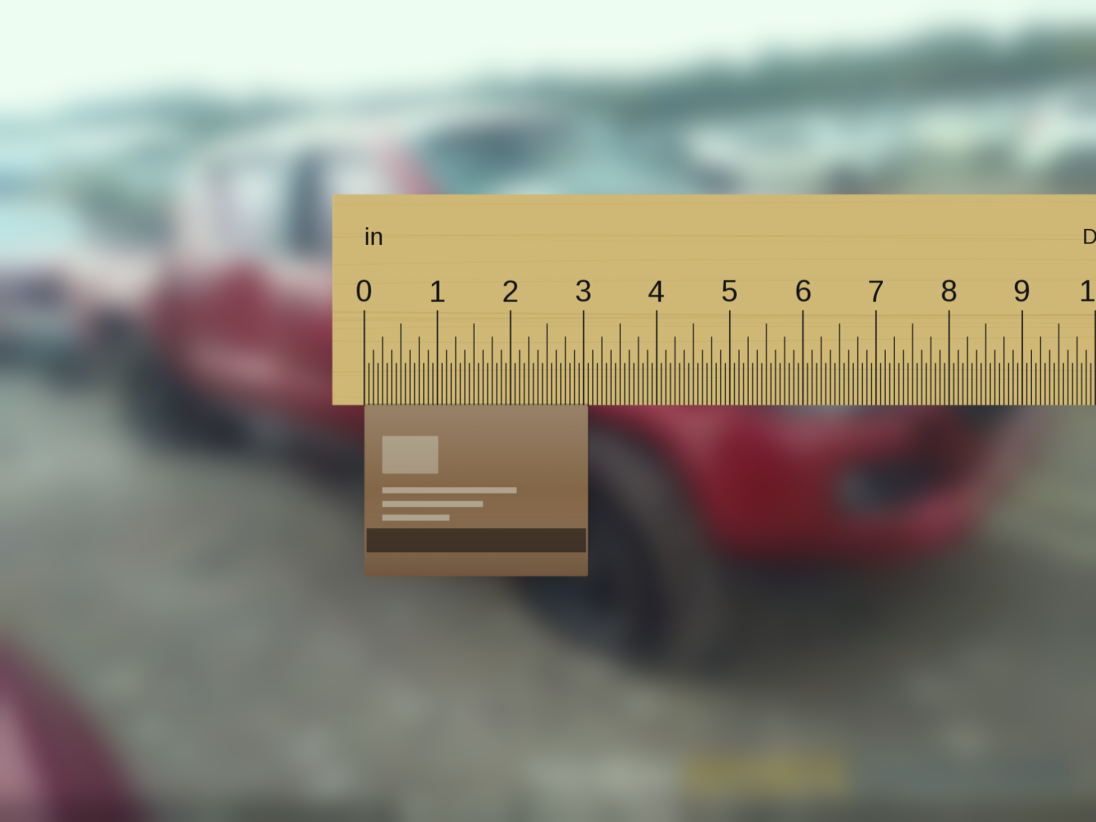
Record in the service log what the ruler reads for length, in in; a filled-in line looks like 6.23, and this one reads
3.0625
